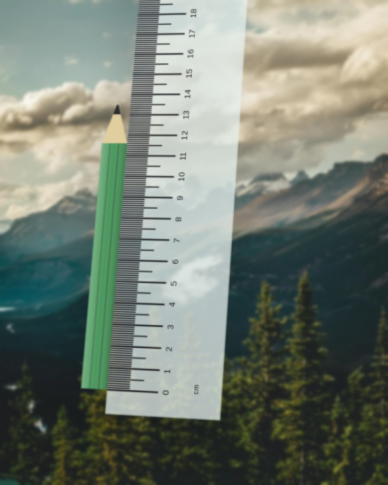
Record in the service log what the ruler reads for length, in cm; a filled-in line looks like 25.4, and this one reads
13.5
